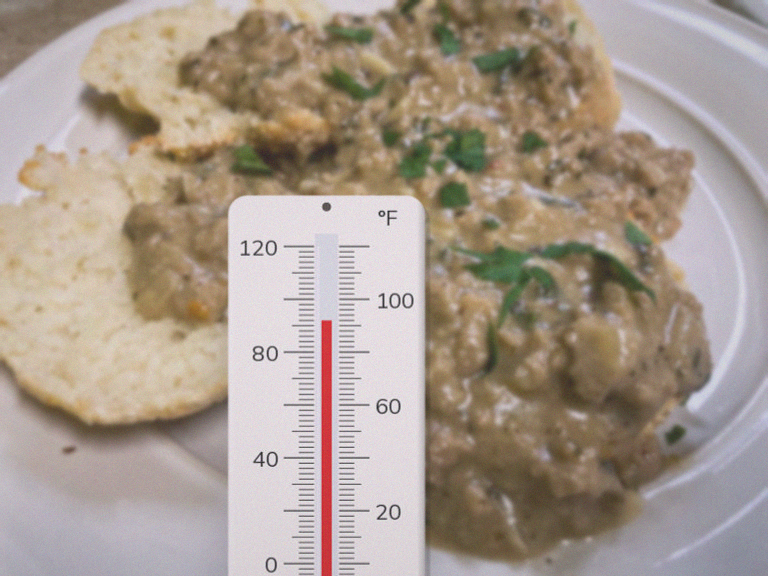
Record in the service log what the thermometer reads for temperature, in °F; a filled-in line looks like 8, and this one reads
92
